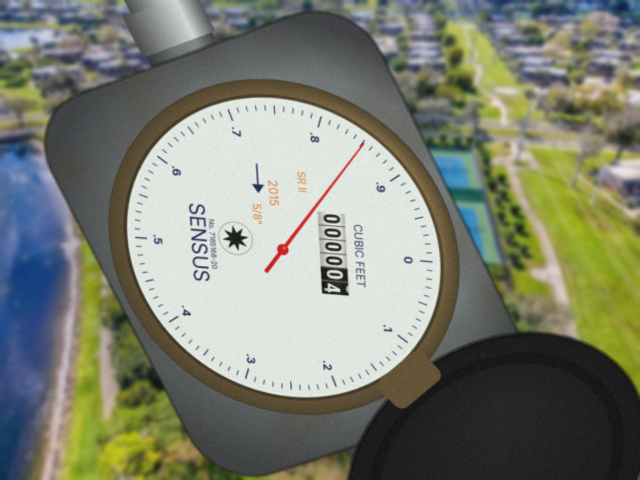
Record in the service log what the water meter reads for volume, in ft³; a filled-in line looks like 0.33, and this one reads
3.85
